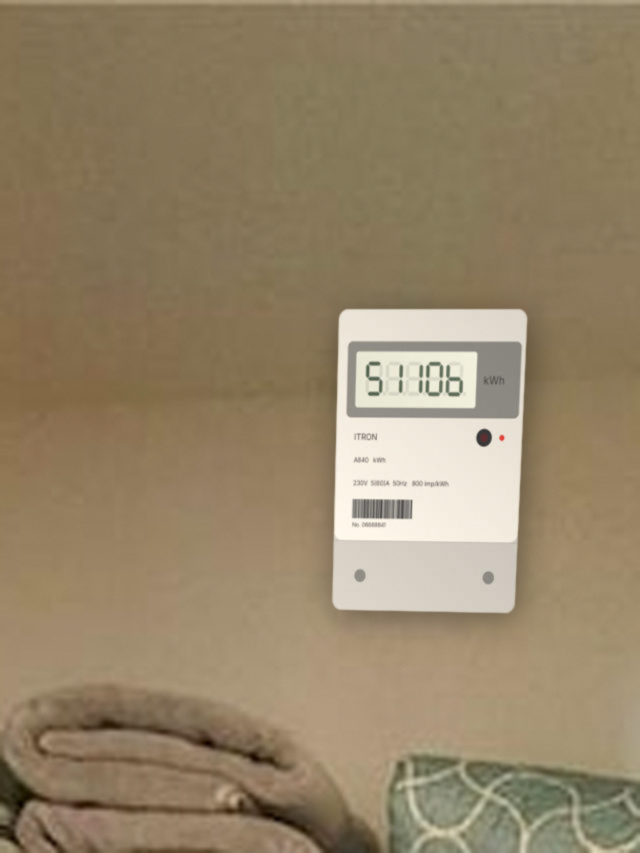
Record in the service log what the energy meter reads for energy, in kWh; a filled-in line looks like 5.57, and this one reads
51106
